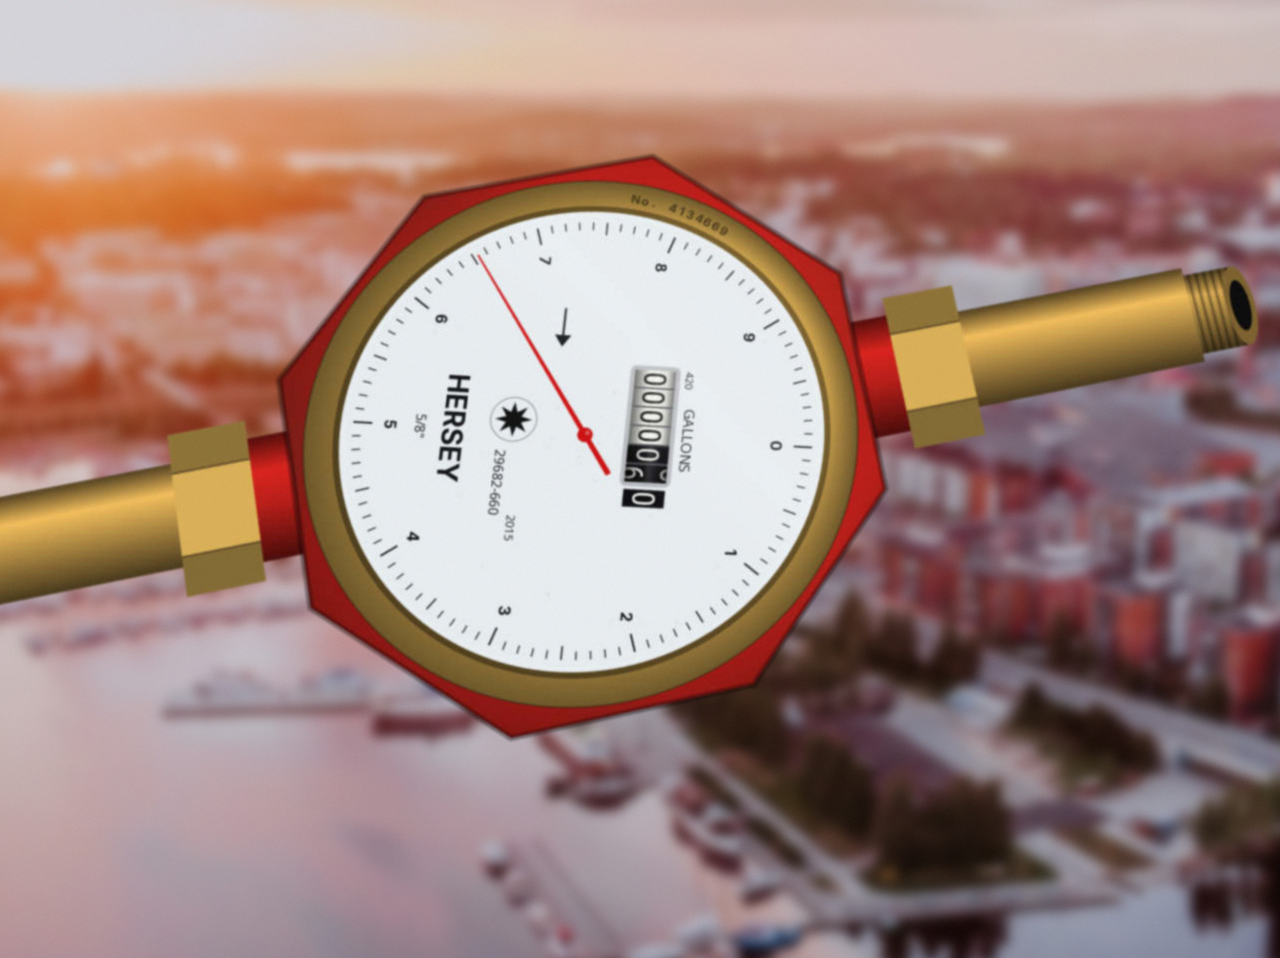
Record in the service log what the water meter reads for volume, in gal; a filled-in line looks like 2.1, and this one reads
56.5
